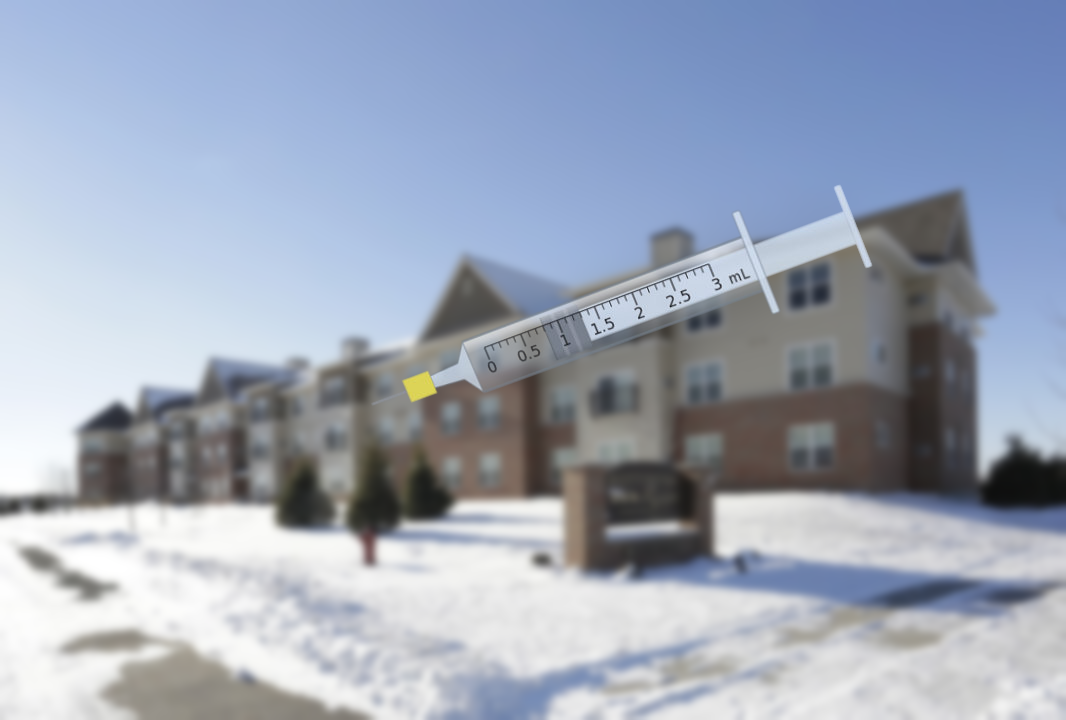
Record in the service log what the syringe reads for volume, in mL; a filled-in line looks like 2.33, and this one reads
0.8
